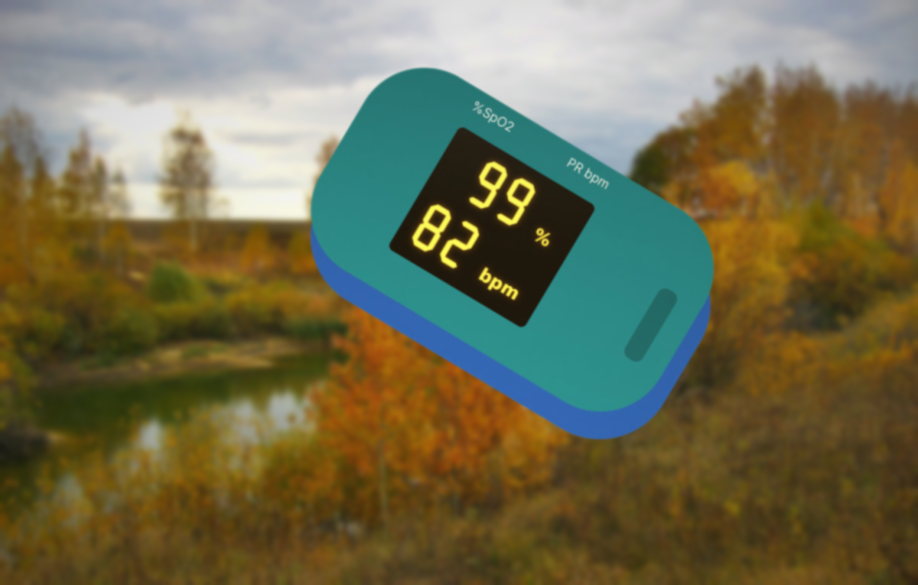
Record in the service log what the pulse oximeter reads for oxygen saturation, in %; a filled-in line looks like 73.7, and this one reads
99
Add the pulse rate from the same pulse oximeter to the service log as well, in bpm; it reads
82
